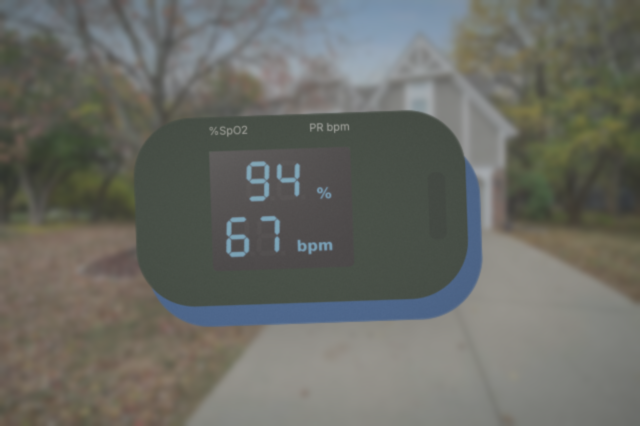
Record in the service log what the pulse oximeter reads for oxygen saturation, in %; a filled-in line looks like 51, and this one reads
94
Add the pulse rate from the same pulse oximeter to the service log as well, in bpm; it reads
67
